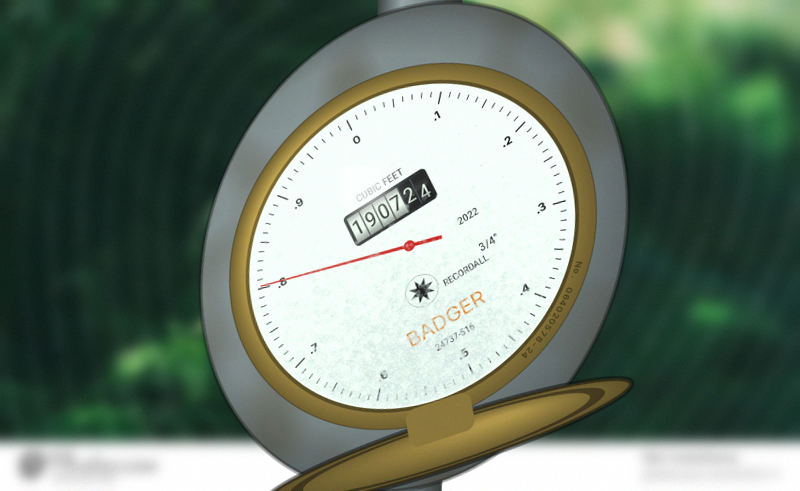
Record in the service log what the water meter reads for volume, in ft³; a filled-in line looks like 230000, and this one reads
190723.80
